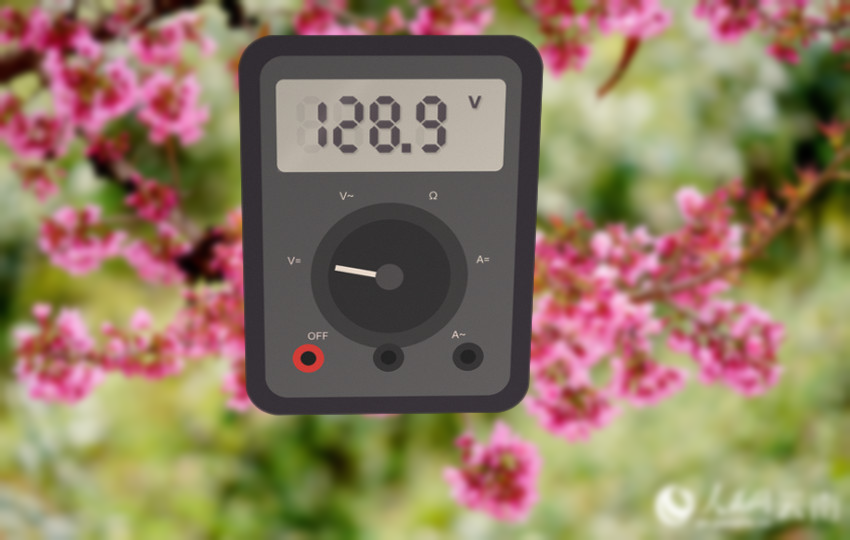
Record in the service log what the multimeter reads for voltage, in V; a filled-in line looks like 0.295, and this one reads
128.9
